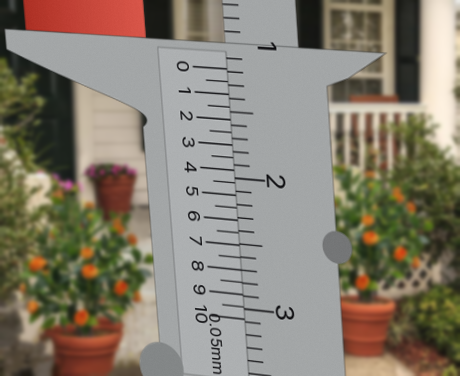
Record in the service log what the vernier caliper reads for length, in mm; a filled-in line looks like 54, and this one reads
11.8
